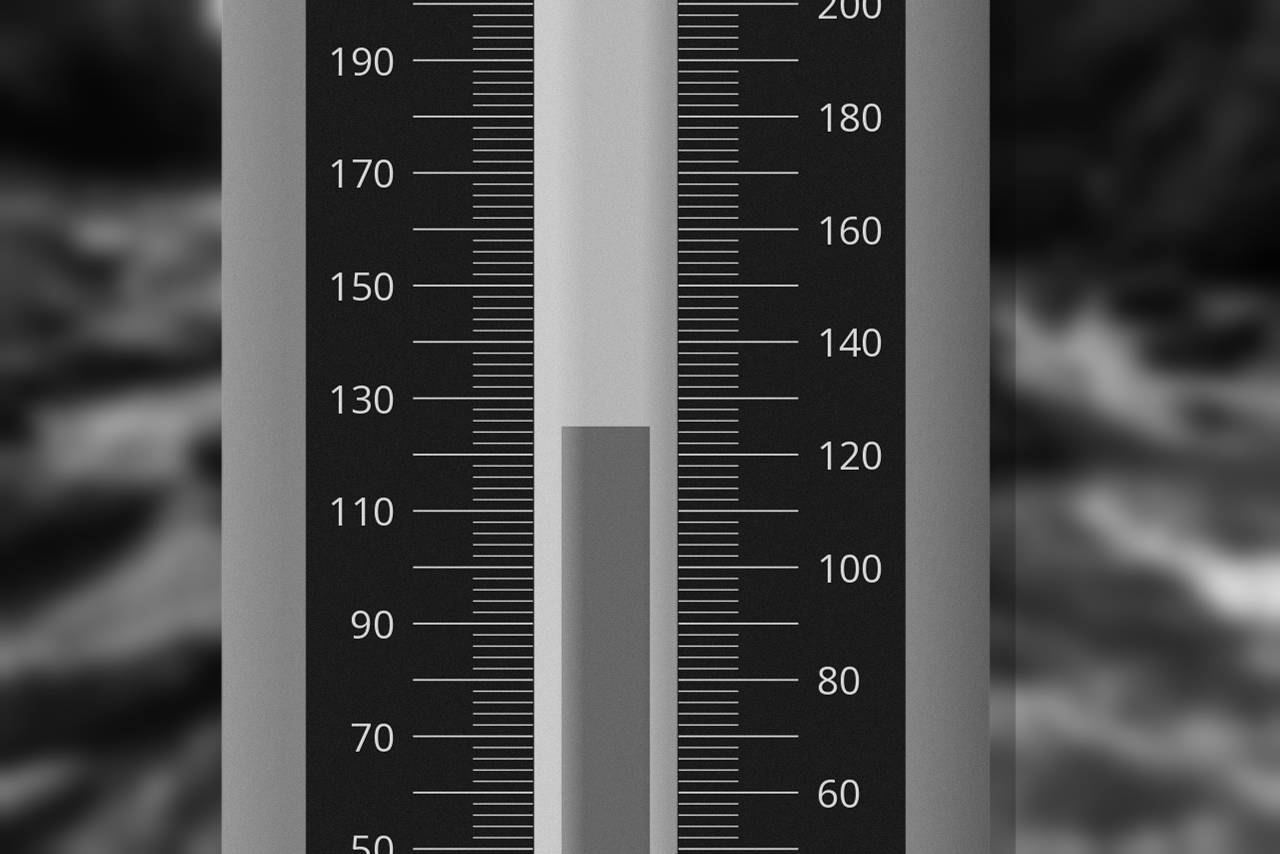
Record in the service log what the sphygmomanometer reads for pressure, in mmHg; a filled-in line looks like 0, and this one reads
125
